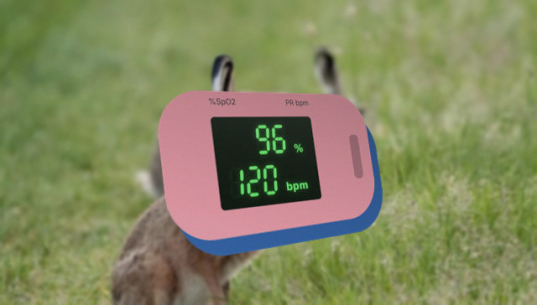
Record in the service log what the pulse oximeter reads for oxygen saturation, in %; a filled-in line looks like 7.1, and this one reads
96
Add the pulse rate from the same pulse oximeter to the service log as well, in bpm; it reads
120
